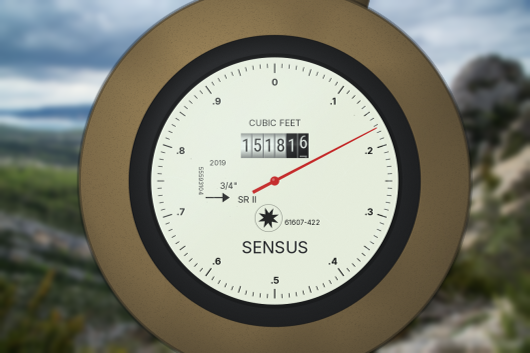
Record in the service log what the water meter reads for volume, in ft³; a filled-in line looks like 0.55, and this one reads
151816.17
